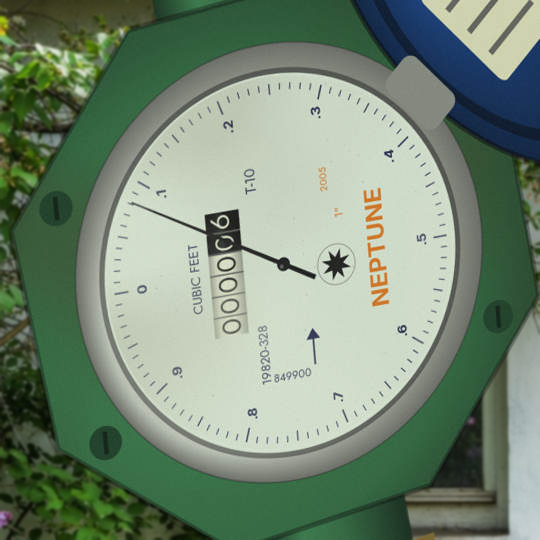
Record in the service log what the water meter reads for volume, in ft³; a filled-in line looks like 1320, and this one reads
6.08
